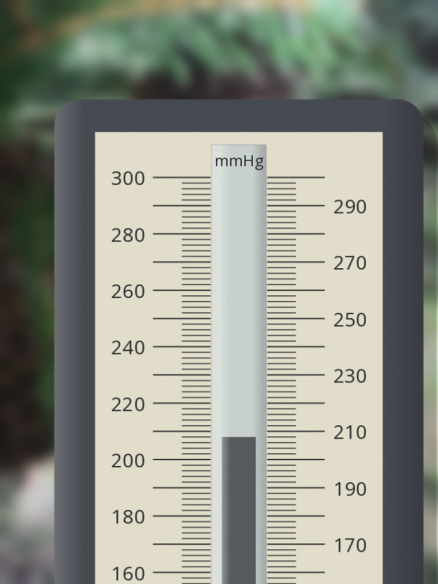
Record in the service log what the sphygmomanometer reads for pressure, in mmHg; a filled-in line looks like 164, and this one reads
208
